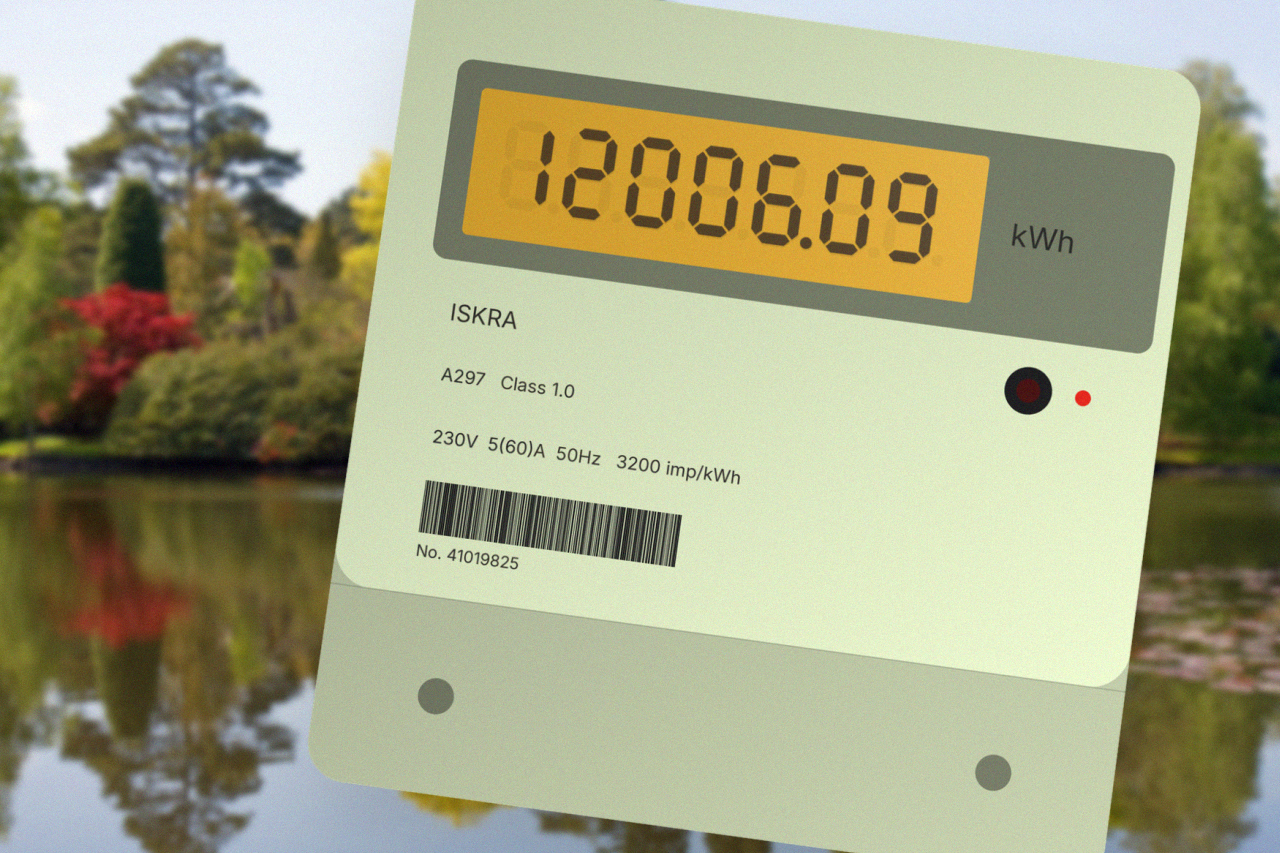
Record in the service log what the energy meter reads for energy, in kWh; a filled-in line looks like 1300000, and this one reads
12006.09
